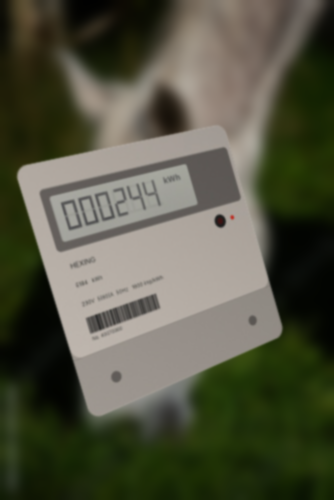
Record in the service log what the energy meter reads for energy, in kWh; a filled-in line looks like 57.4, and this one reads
244
